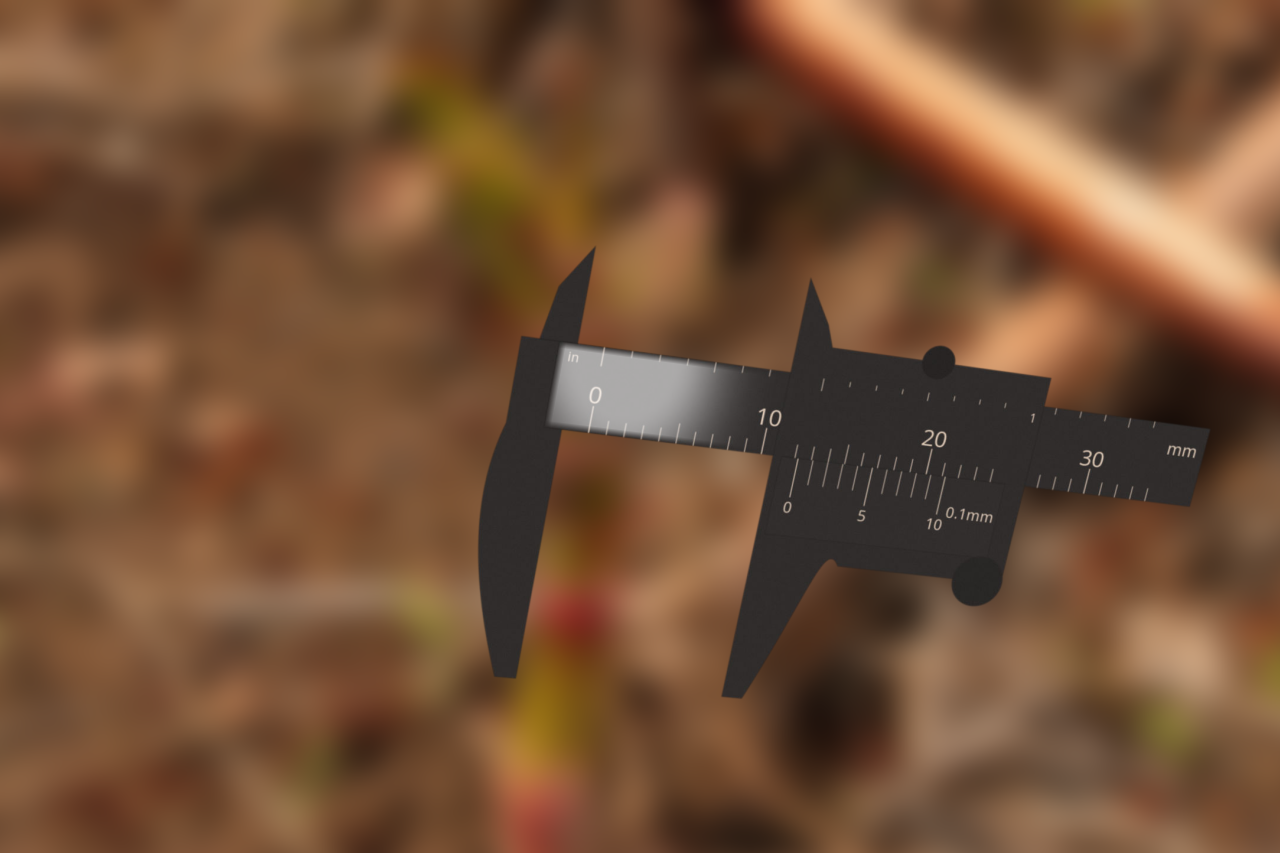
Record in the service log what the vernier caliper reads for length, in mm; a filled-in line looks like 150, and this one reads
12.2
